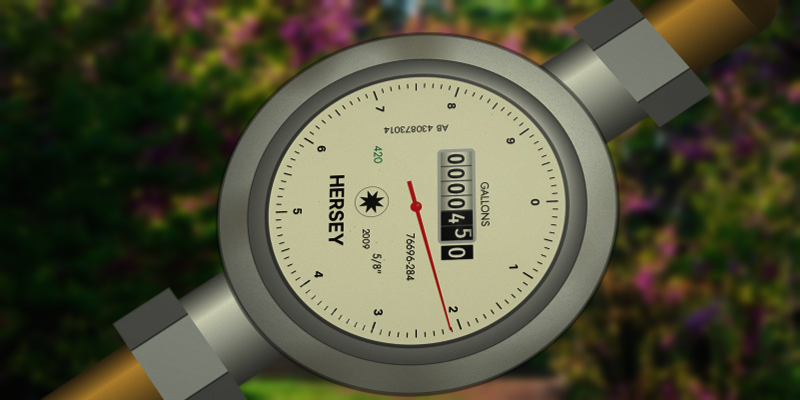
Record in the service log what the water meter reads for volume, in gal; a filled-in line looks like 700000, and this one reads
452.1
